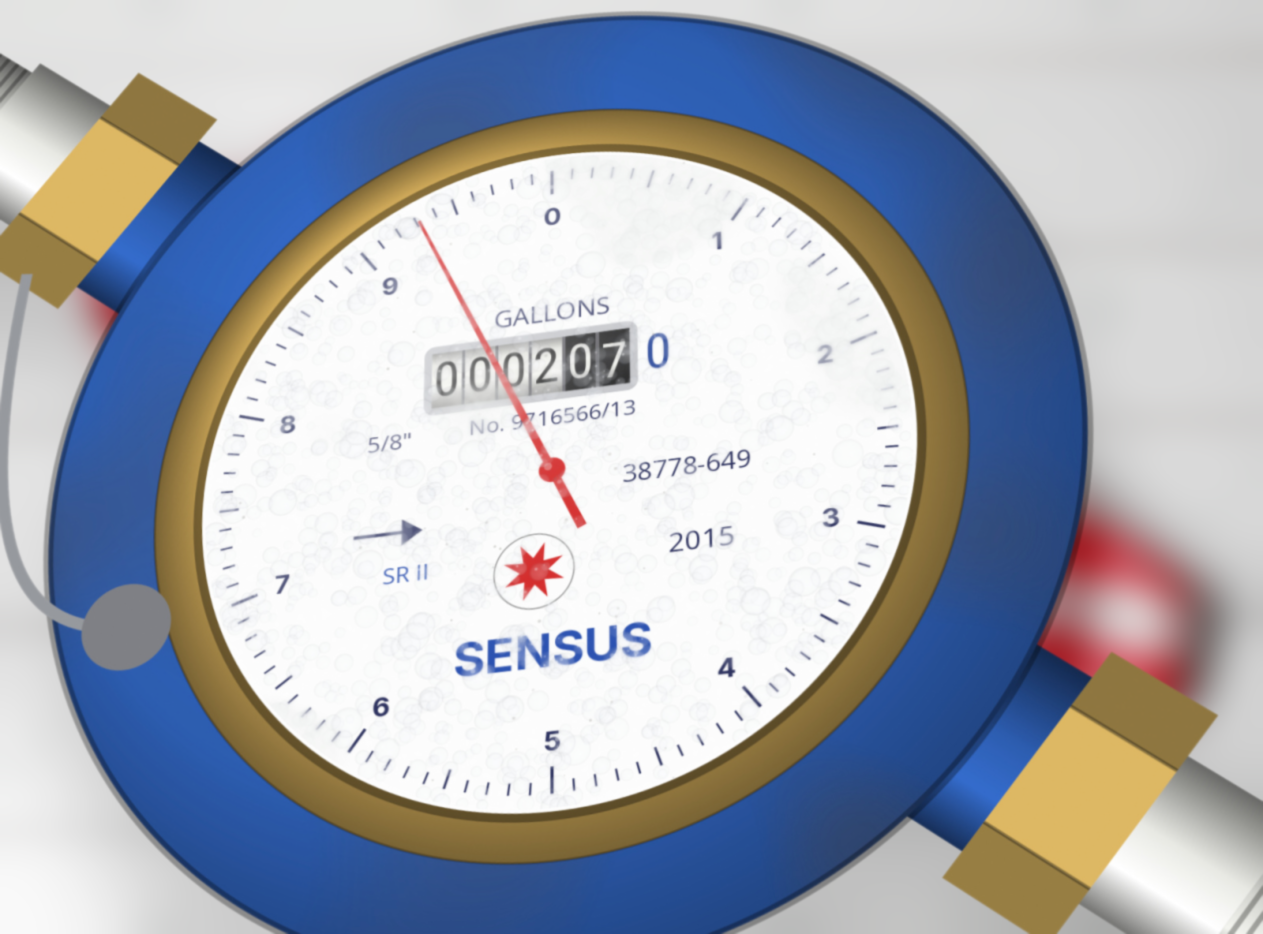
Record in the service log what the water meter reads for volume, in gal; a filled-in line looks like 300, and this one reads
2069.3
